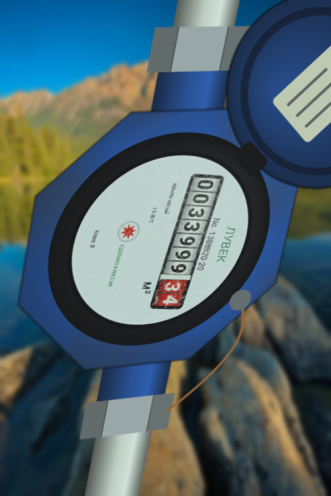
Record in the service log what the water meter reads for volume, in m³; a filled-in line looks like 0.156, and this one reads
33999.34
